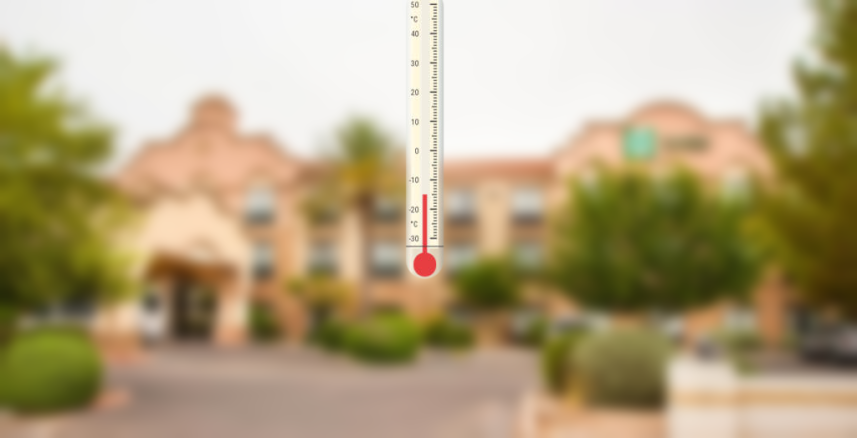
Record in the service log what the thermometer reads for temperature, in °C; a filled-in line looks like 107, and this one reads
-15
